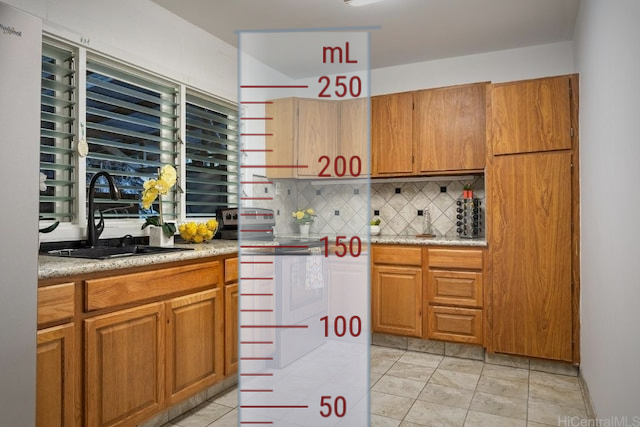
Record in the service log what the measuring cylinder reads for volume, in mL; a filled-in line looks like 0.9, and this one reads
145
